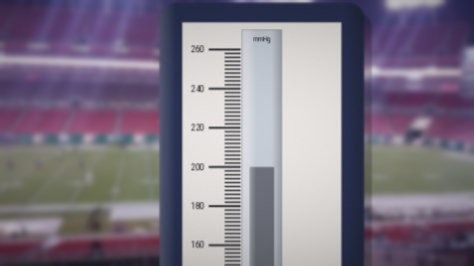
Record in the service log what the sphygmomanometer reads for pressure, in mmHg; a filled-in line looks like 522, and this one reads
200
